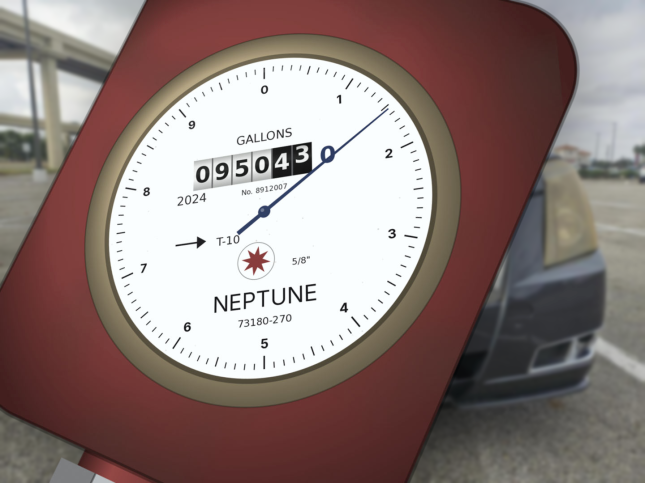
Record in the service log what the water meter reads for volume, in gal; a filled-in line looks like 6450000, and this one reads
950431.5
